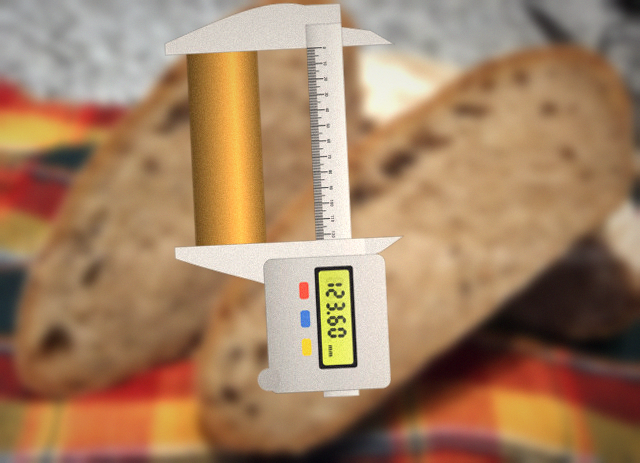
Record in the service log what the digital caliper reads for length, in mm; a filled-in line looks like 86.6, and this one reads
123.60
